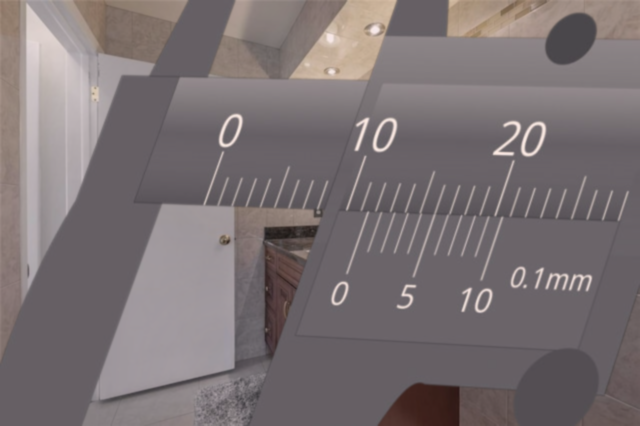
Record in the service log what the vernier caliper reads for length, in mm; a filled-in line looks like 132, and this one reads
11.5
